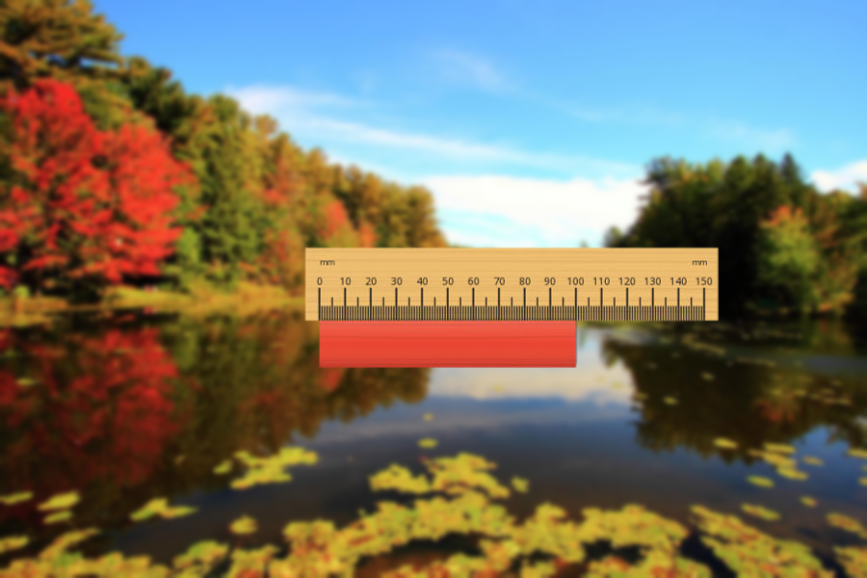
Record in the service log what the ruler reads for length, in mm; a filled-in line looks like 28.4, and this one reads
100
